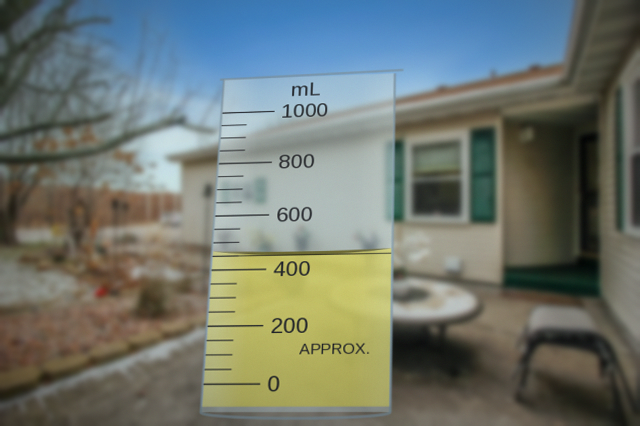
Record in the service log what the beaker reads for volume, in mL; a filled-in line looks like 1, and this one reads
450
